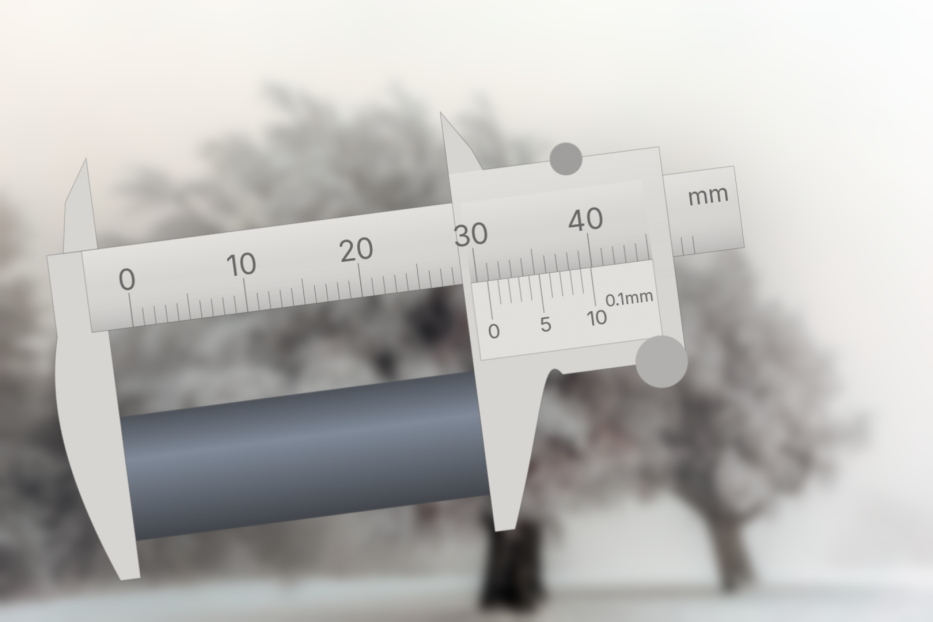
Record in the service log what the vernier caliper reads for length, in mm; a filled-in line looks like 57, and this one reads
30.9
